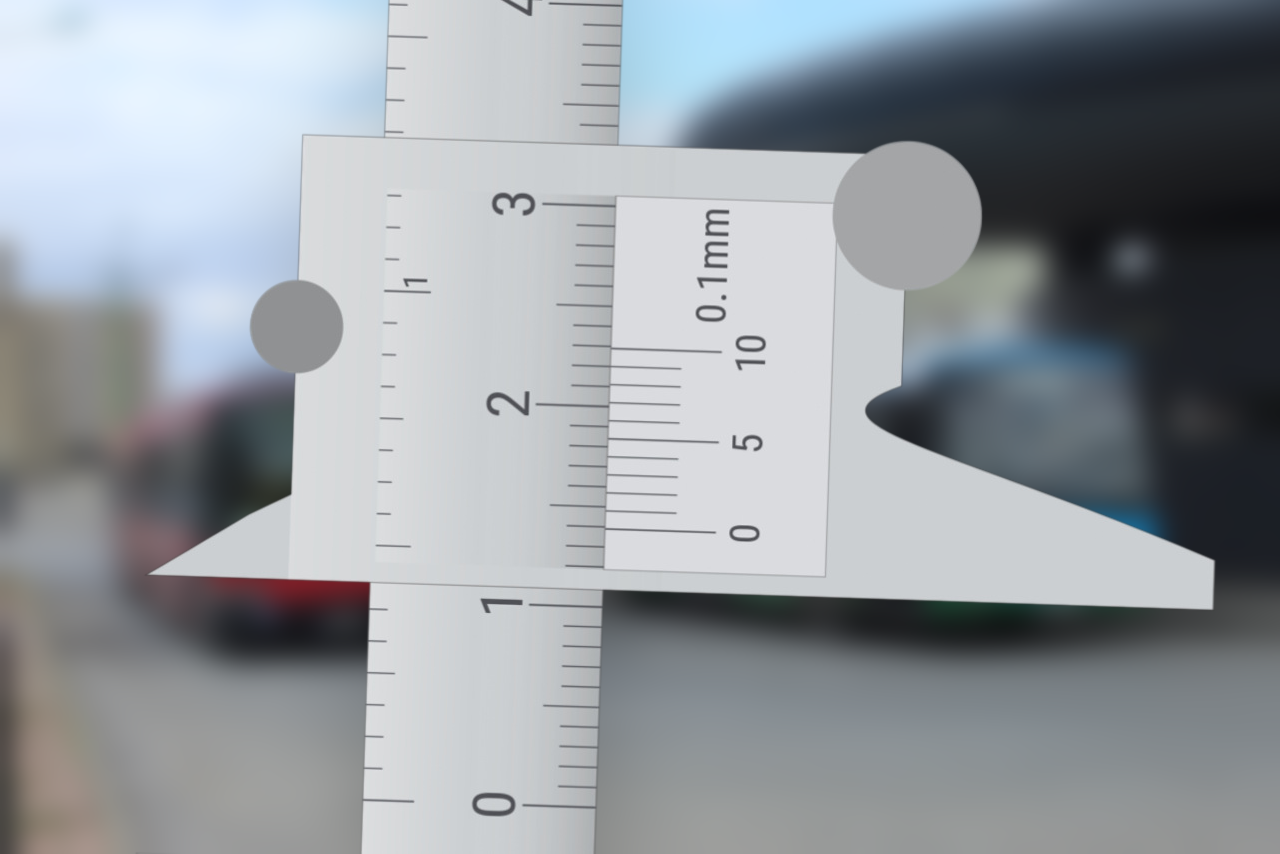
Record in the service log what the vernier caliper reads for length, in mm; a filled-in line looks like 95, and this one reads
13.9
